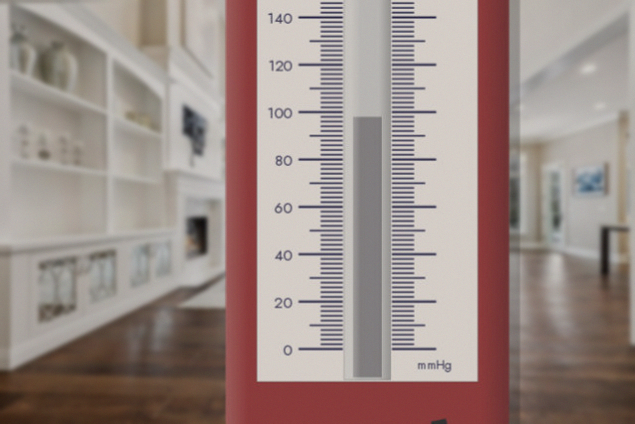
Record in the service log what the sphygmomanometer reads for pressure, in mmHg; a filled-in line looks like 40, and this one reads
98
